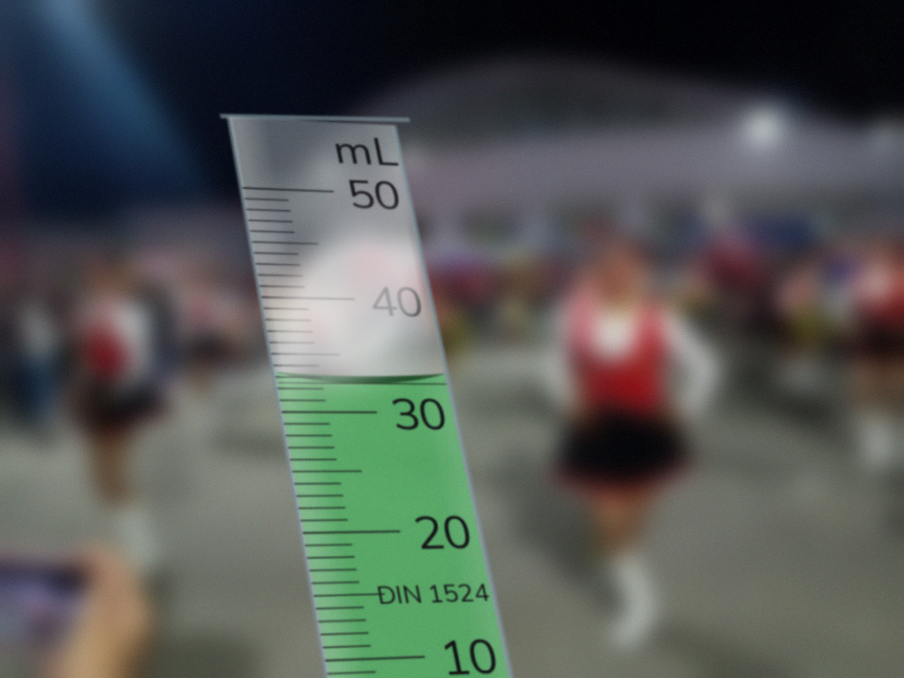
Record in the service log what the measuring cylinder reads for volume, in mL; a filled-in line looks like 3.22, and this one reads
32.5
